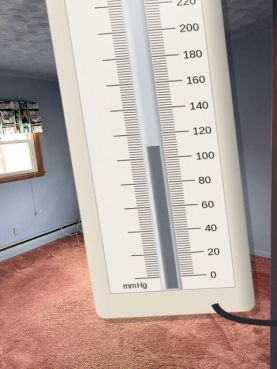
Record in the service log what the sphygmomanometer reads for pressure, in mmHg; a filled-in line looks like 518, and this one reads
110
